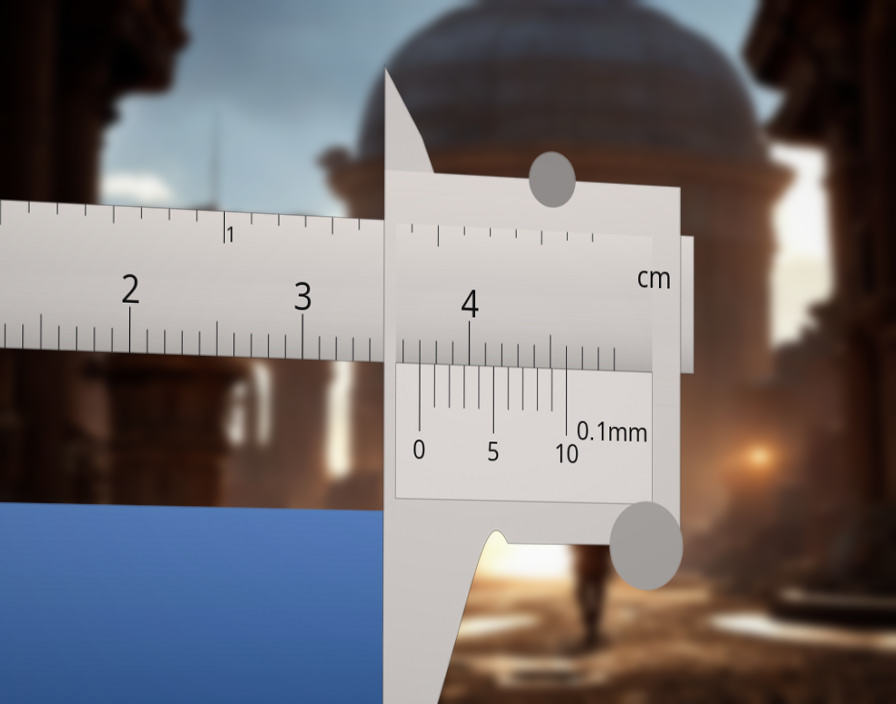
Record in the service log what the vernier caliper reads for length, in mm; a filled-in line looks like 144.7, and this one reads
37.0
